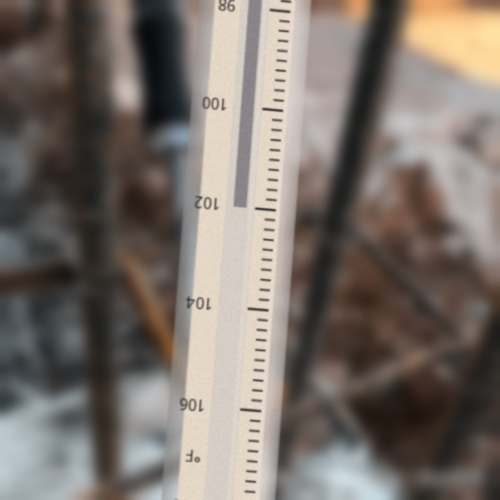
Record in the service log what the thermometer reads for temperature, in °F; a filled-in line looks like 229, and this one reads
102
